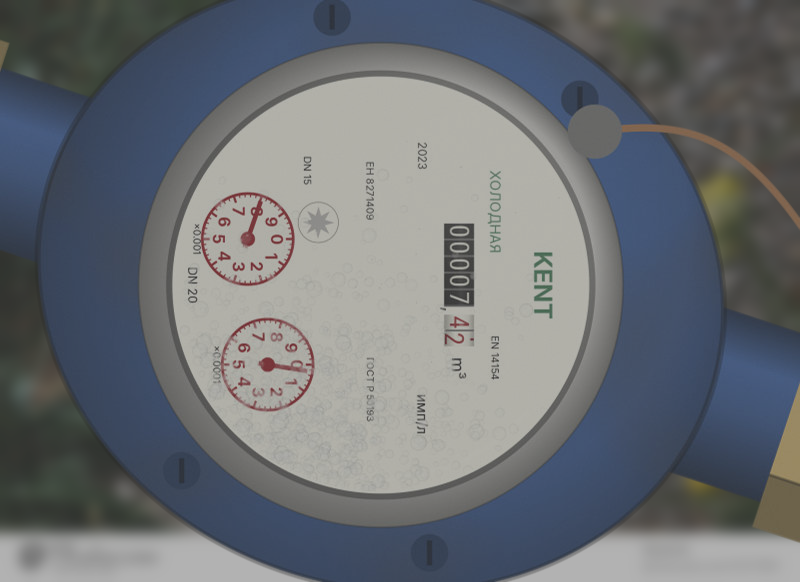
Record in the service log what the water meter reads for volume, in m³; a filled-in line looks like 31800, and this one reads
7.4180
